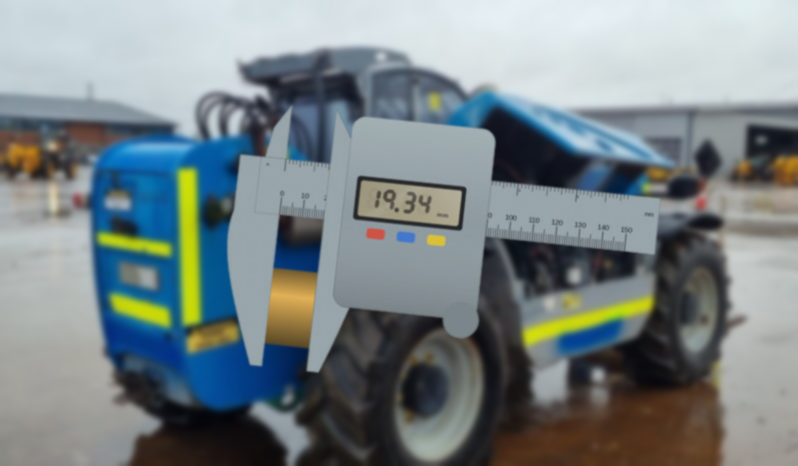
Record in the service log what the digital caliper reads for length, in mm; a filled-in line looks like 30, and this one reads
19.34
